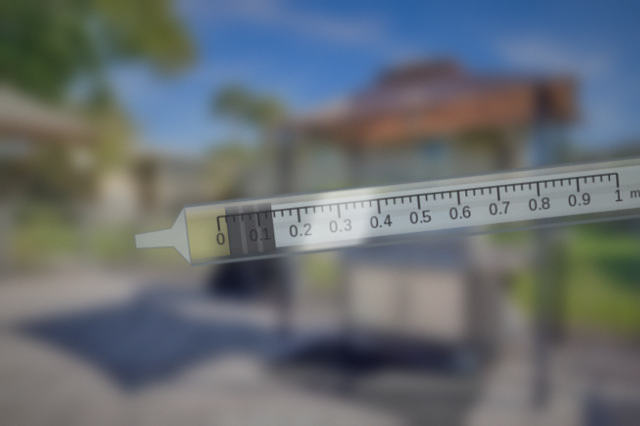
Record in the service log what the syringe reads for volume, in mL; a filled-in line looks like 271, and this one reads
0.02
